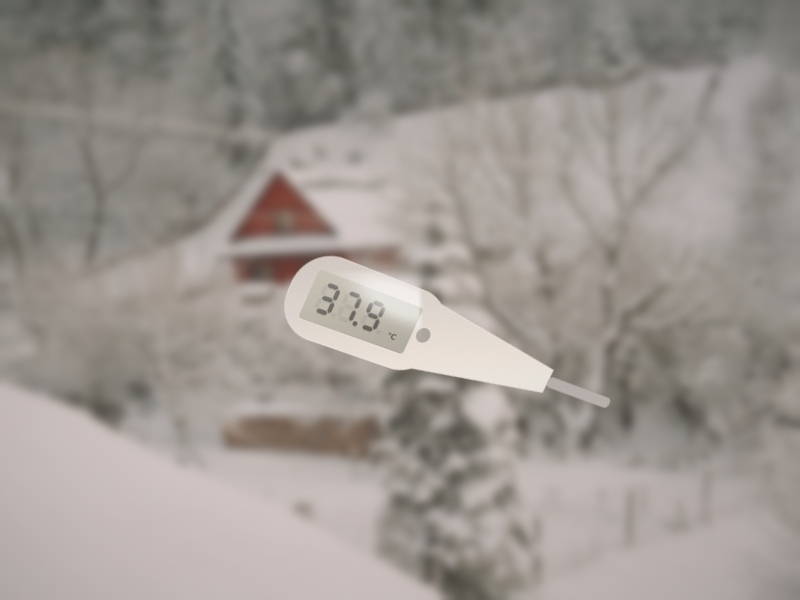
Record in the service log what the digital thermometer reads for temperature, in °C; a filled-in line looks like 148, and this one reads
37.9
